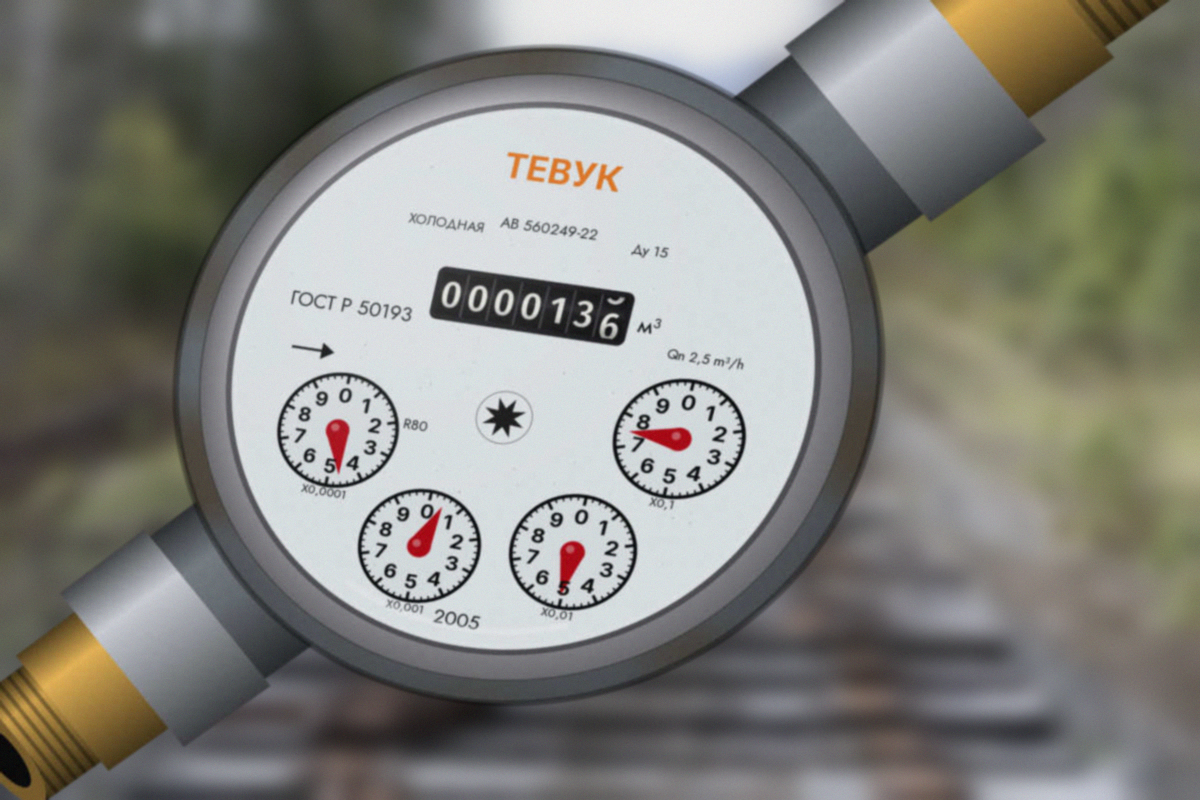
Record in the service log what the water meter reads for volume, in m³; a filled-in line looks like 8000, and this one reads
135.7504
